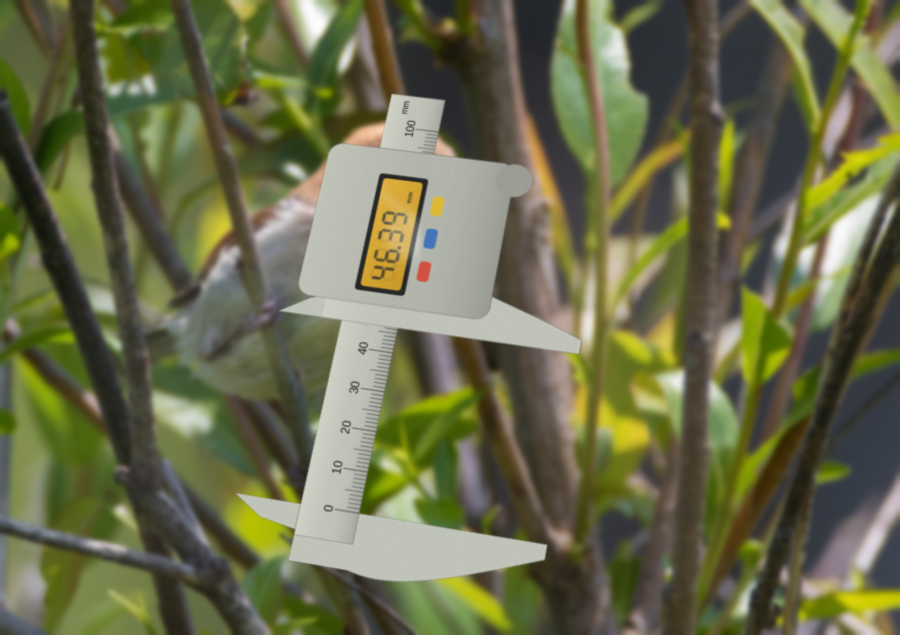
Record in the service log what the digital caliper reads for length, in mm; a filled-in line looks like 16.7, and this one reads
46.39
